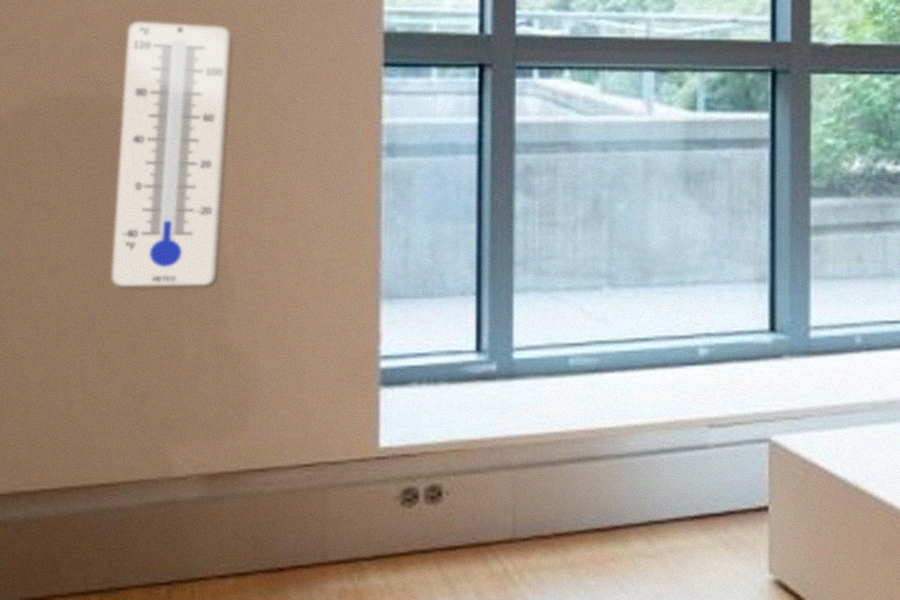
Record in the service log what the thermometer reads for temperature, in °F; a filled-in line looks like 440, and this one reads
-30
